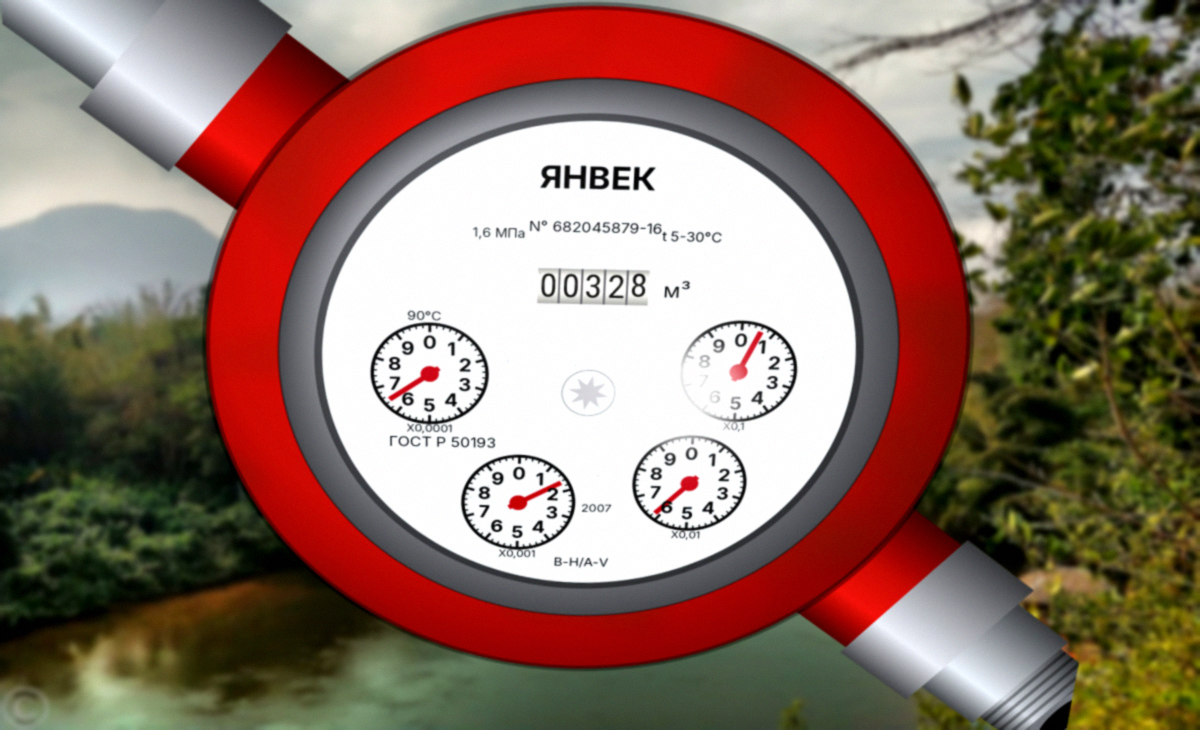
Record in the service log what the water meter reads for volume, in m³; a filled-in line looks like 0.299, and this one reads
328.0616
